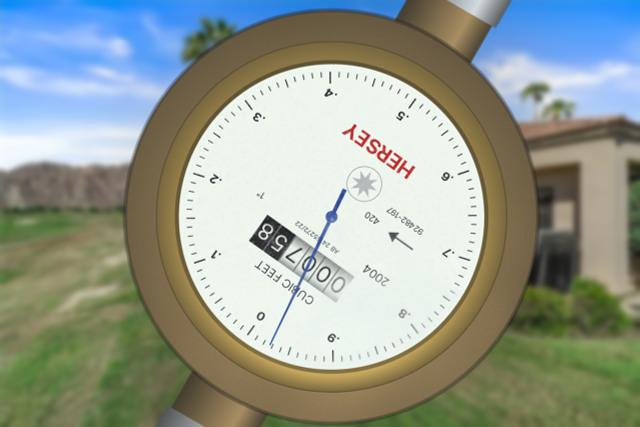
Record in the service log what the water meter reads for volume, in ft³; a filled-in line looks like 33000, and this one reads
757.97
